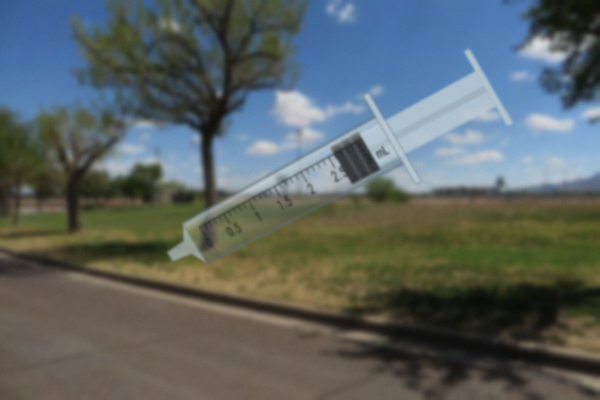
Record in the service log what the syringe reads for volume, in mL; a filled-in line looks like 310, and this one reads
2.6
